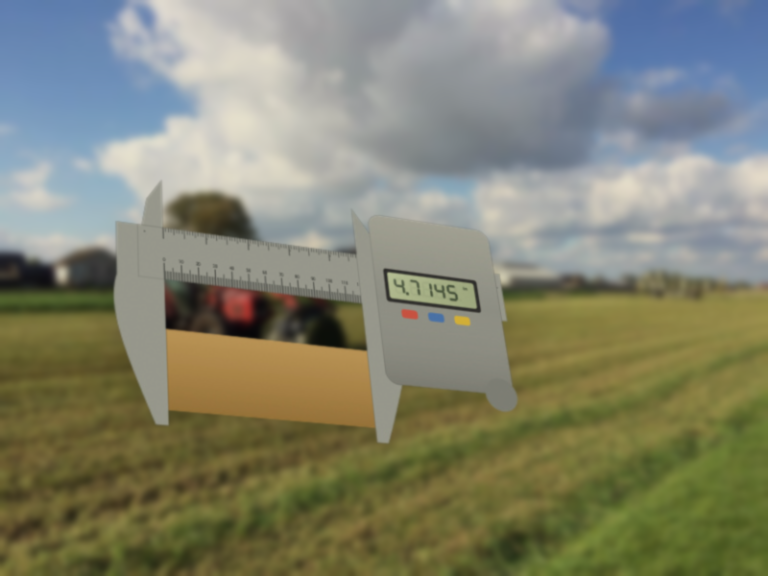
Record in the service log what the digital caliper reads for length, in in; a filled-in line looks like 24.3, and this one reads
4.7145
